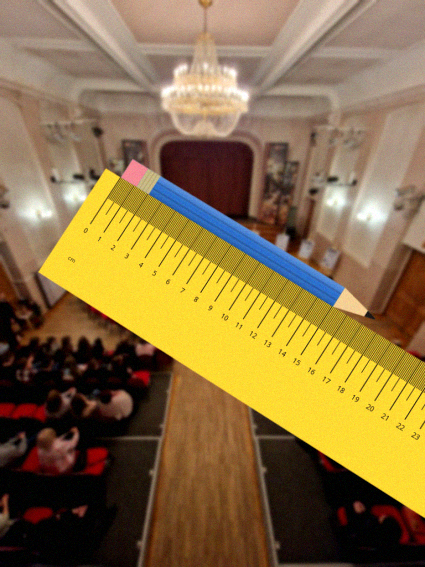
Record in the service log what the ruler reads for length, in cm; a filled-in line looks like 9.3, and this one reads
17.5
